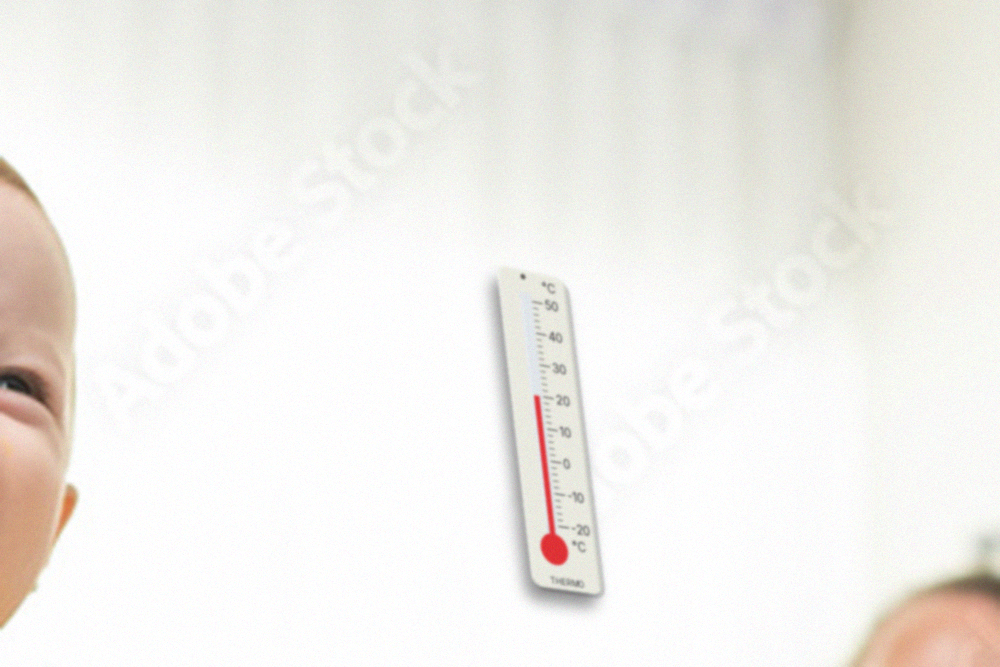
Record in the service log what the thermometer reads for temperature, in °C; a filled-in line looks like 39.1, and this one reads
20
